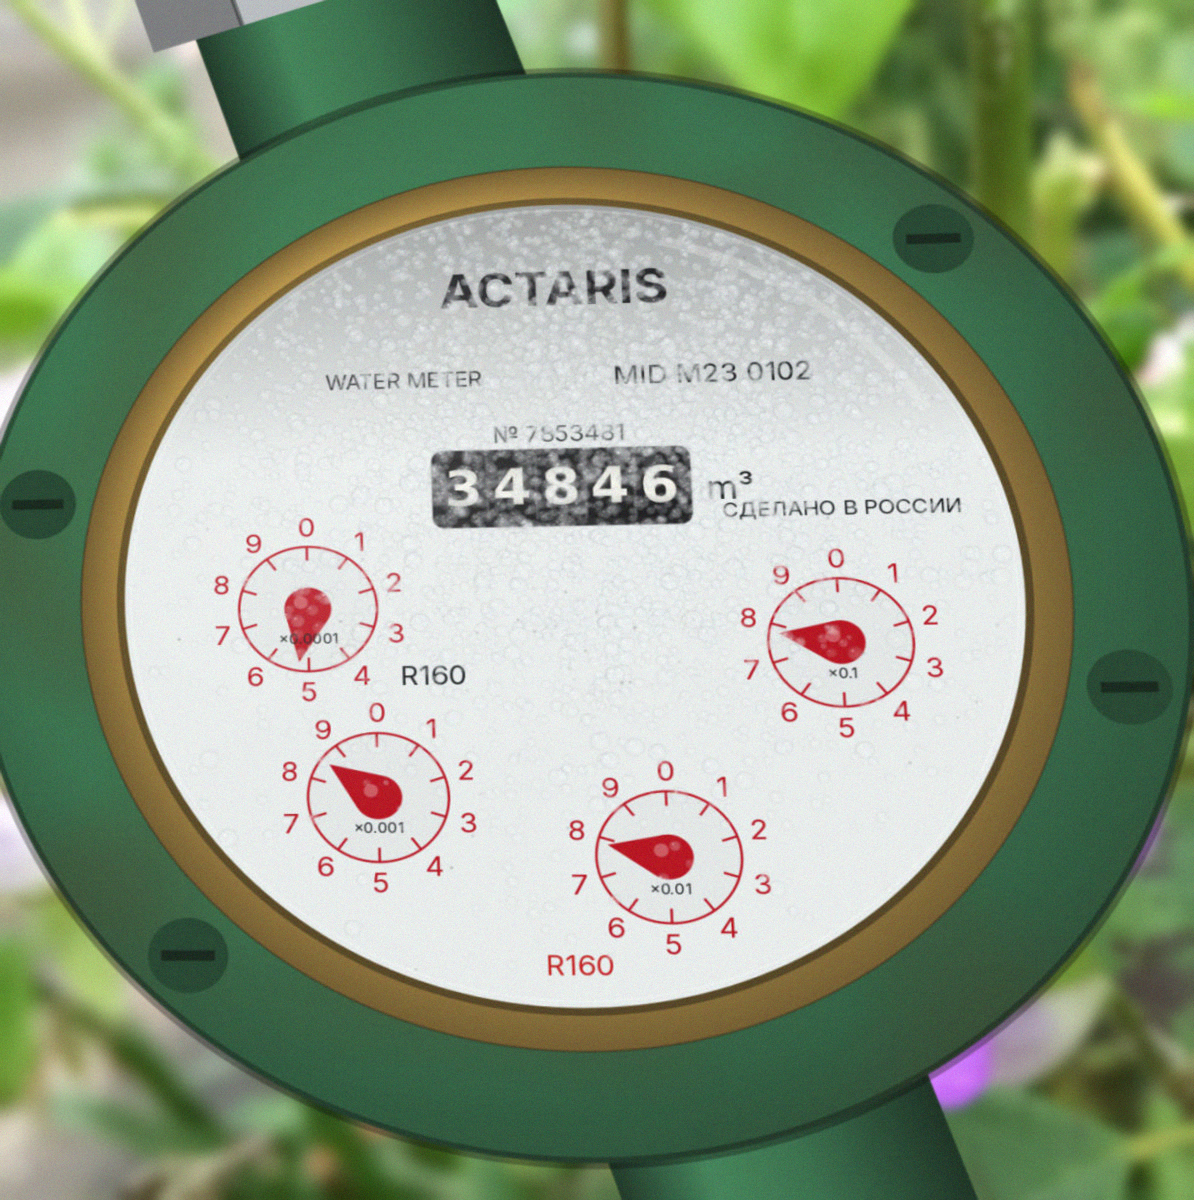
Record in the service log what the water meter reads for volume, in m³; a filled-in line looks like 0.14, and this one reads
34846.7785
